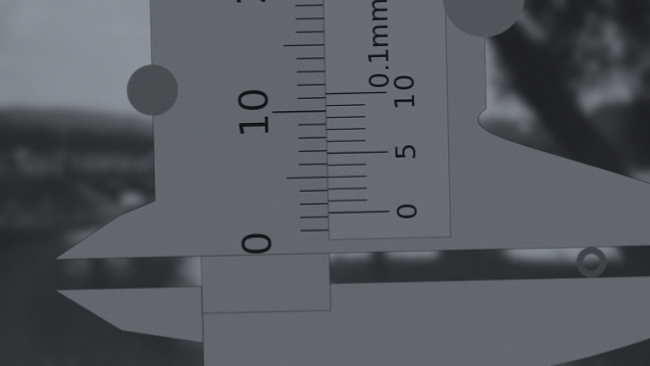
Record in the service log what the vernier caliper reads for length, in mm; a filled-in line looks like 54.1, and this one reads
2.3
